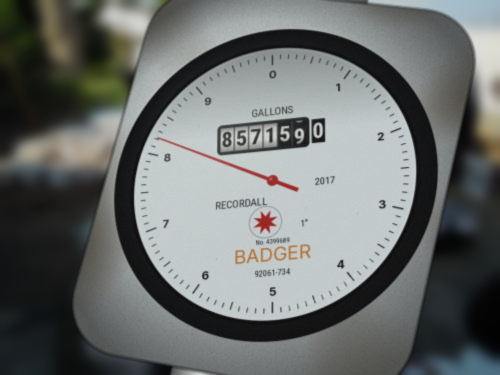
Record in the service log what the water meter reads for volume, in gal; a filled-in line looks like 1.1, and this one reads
8571588.2
